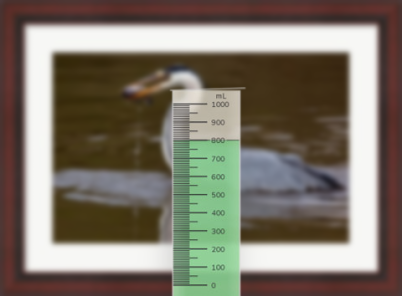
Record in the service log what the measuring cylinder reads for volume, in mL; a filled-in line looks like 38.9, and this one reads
800
